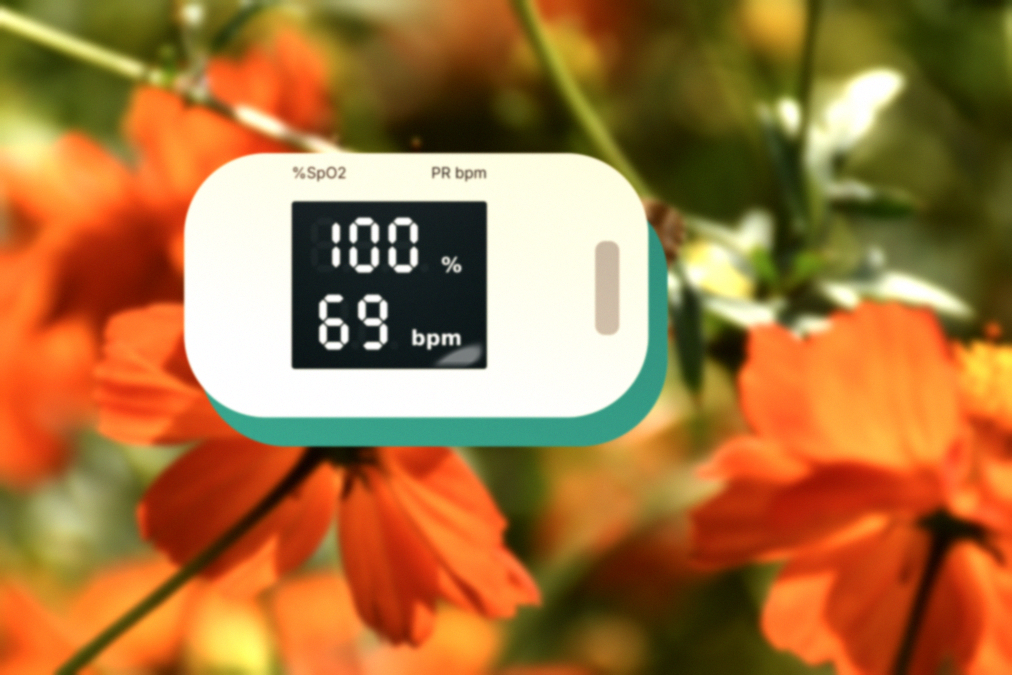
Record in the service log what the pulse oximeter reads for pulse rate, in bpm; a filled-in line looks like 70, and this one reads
69
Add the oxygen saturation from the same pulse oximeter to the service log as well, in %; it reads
100
